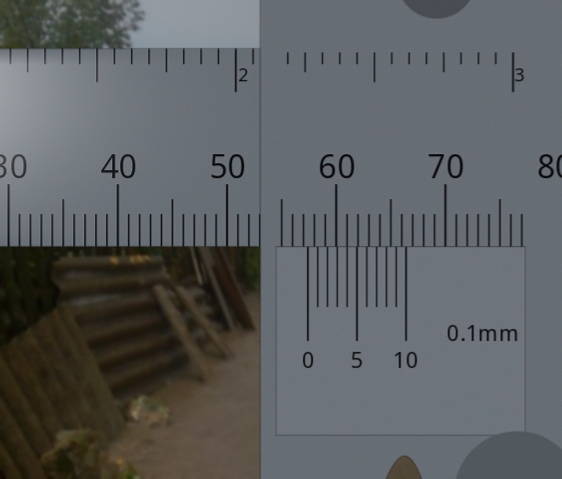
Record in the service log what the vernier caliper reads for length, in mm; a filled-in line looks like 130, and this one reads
57.4
